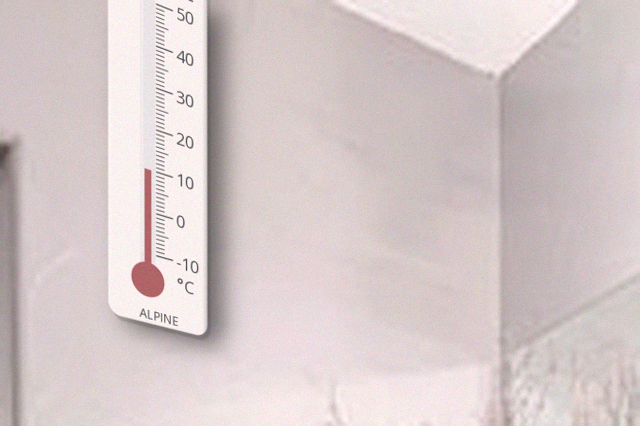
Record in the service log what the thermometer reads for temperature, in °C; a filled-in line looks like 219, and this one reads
10
